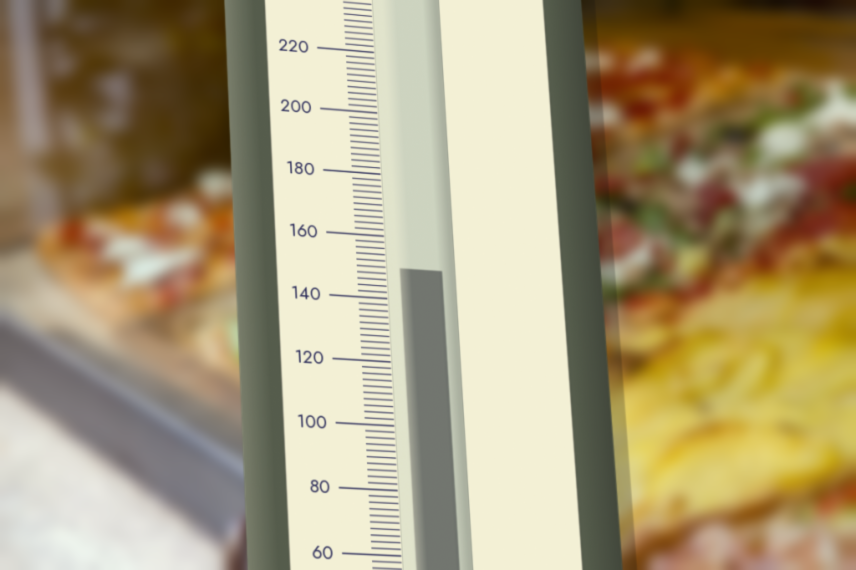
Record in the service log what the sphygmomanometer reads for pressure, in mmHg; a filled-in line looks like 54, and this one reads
150
